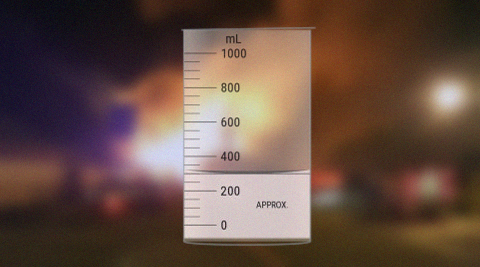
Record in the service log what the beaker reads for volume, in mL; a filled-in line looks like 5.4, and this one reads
300
